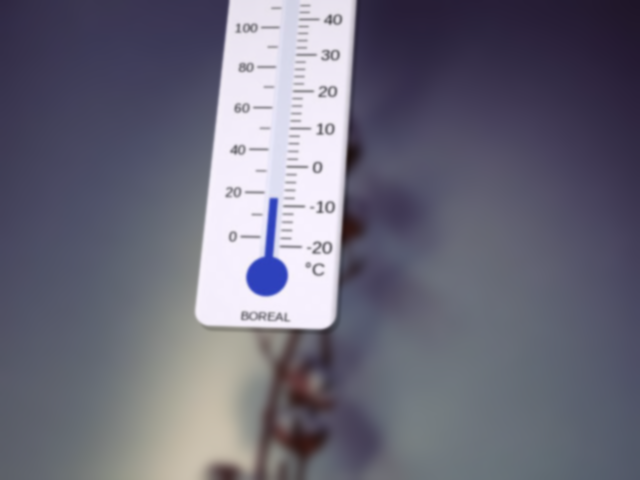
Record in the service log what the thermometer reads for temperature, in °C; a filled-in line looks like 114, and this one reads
-8
